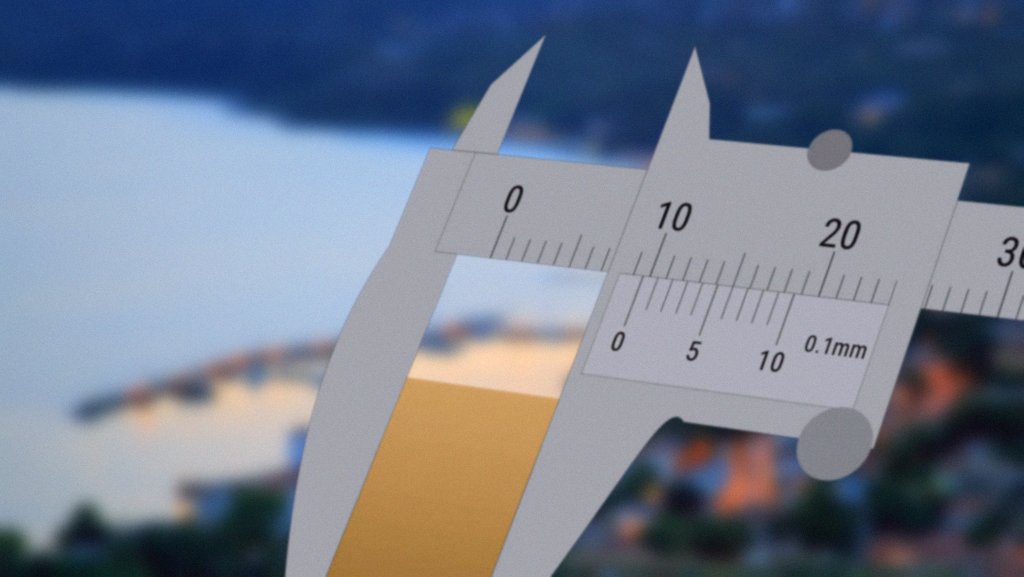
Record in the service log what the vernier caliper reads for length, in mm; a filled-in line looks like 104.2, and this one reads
9.6
